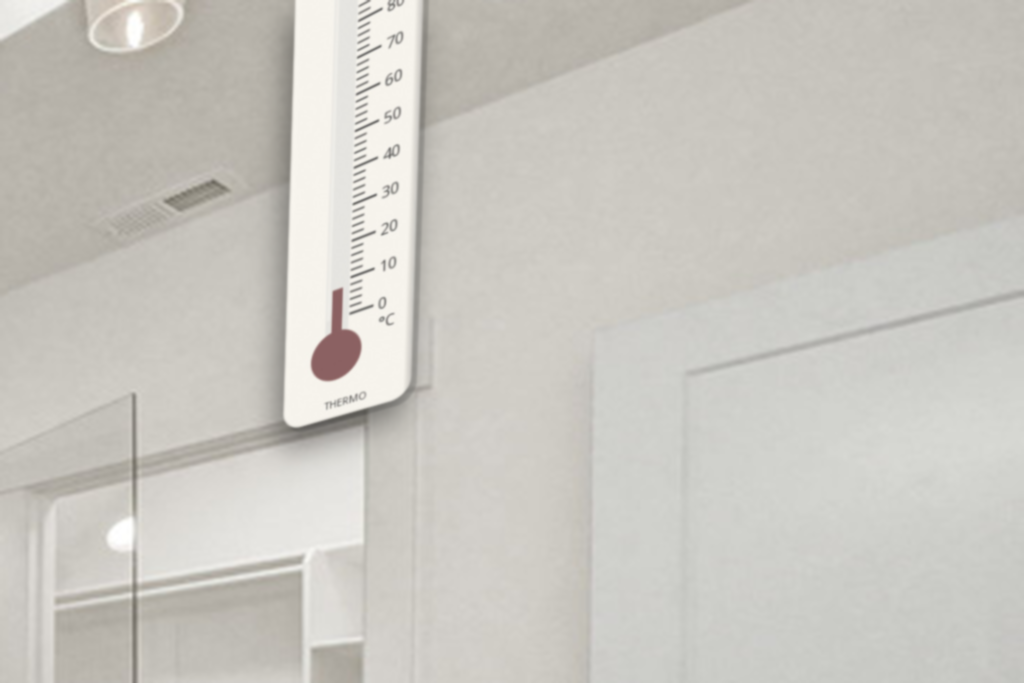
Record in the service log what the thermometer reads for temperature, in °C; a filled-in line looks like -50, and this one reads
8
